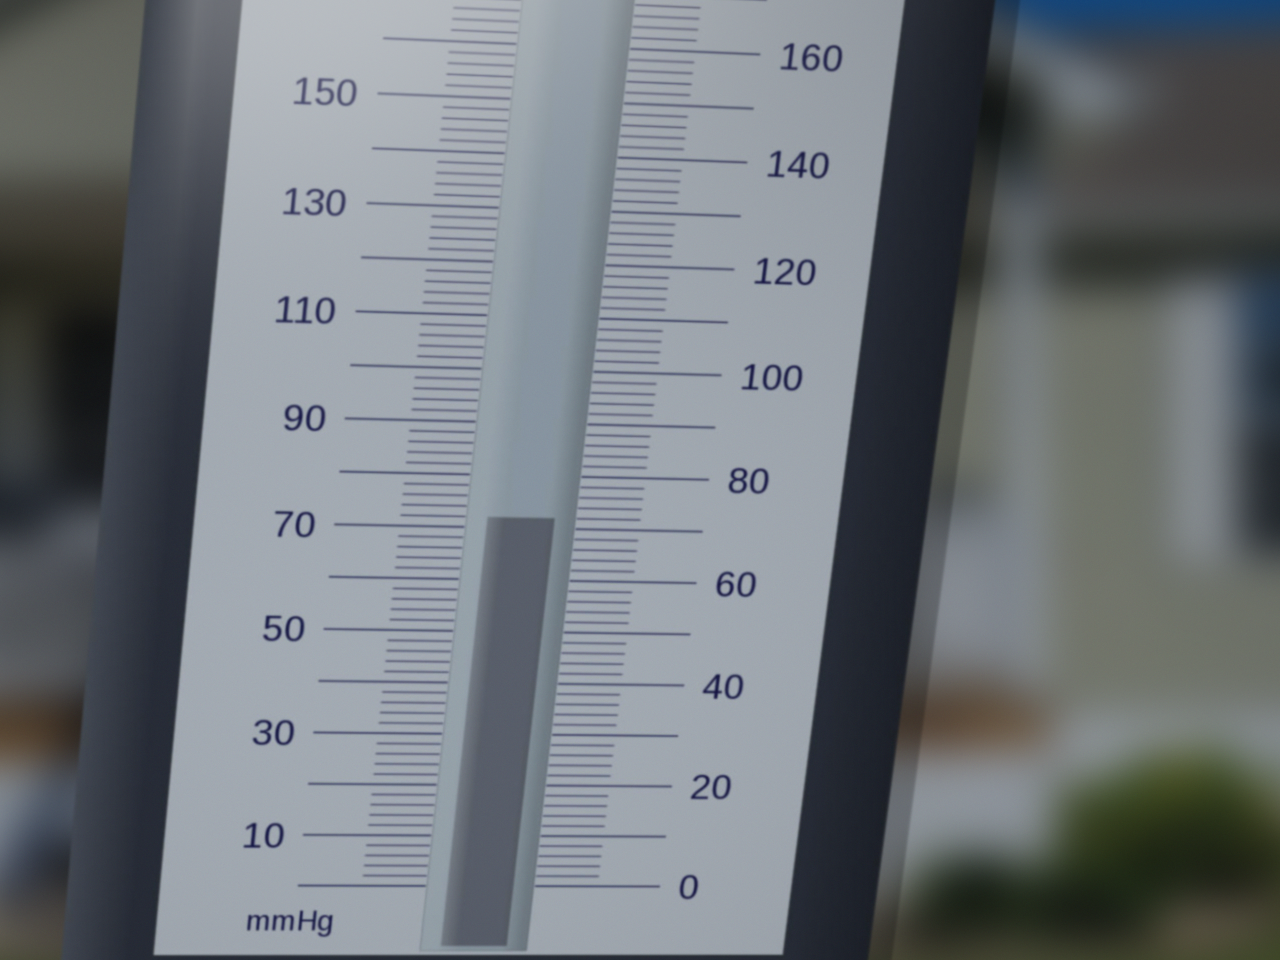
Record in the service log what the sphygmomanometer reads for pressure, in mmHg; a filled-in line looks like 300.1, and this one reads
72
